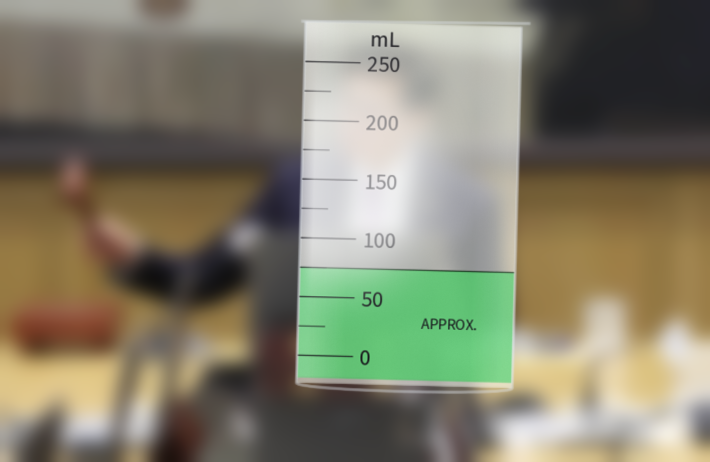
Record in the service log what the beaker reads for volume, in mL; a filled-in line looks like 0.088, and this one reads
75
